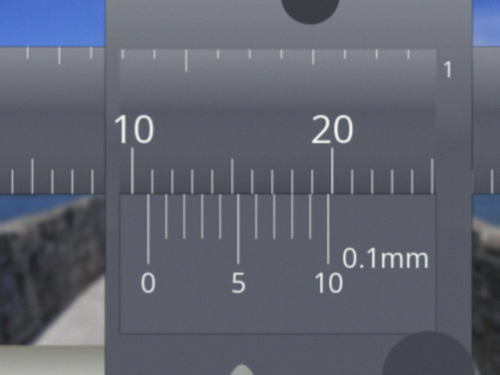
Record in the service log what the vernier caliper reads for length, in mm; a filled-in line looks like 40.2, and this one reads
10.8
